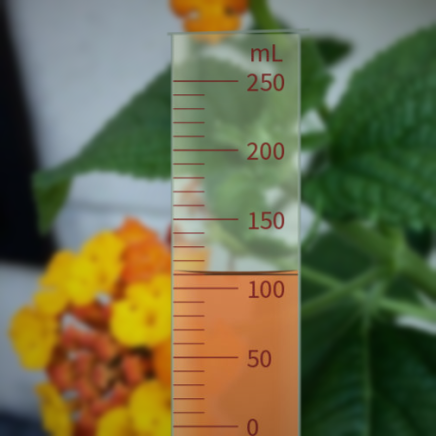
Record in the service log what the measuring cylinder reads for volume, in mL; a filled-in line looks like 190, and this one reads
110
